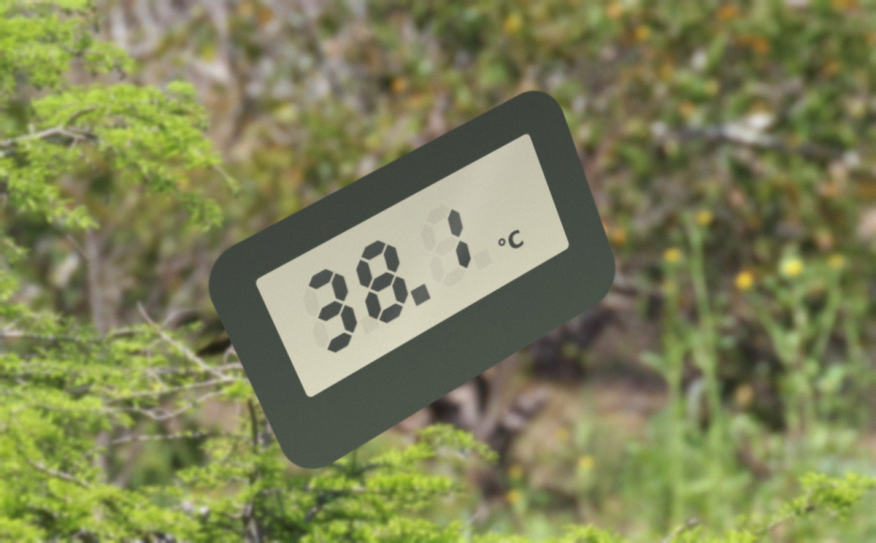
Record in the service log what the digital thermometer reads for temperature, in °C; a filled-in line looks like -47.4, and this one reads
38.1
